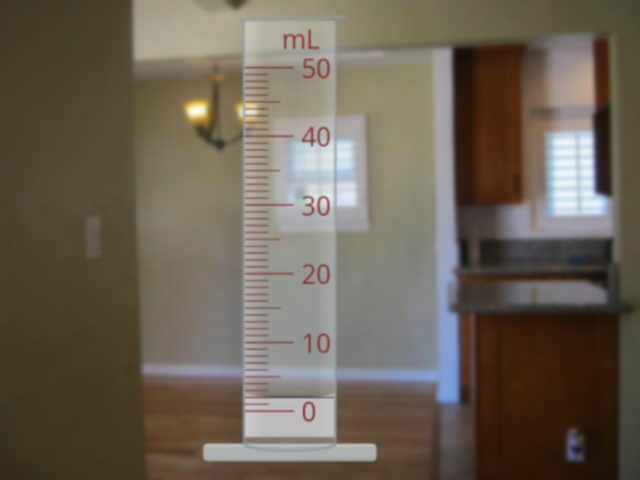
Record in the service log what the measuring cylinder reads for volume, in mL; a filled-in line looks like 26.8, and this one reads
2
